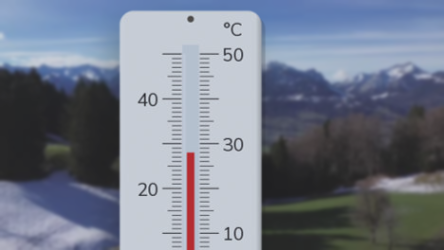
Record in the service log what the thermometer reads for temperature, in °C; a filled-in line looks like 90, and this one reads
28
